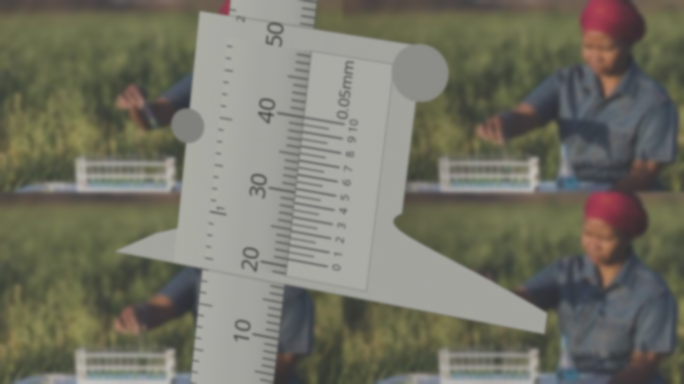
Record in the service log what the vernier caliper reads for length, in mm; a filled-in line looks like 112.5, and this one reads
21.0
